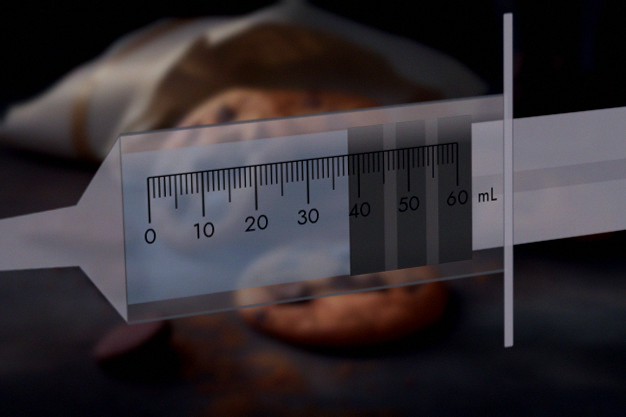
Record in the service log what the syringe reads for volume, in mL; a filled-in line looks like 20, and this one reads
38
